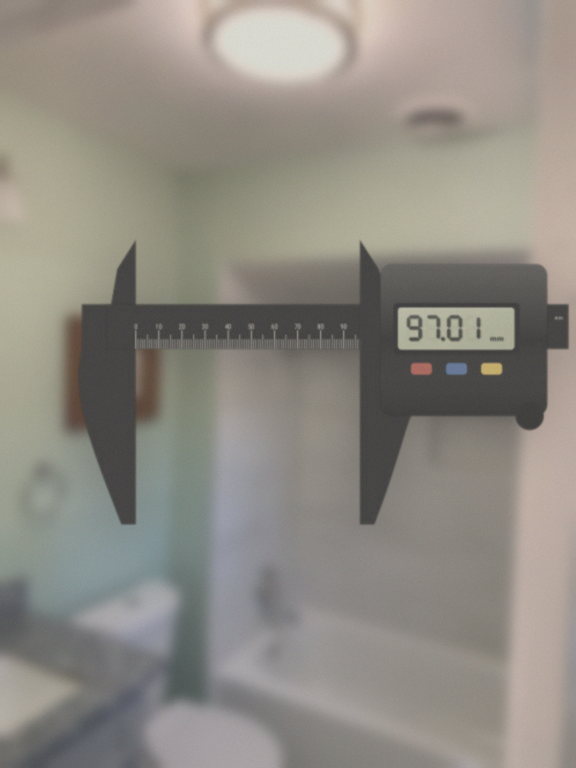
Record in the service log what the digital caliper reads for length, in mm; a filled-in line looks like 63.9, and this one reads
97.01
